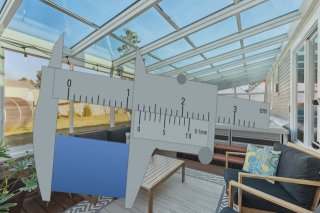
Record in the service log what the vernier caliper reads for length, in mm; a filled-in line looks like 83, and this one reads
12.4
